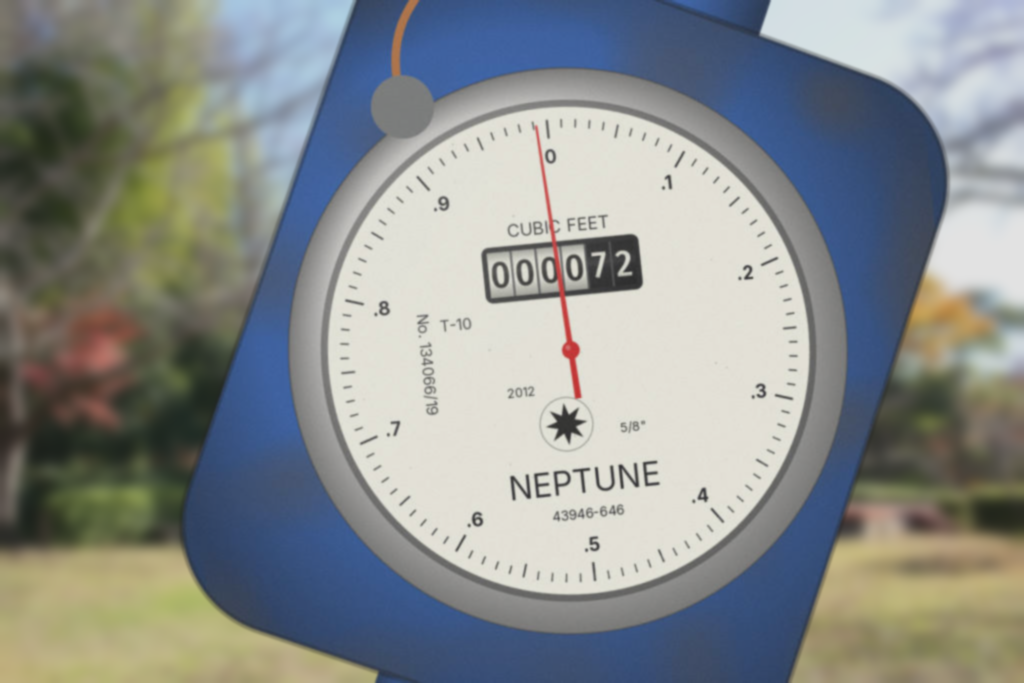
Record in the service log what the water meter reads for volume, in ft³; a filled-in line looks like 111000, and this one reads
71.99
